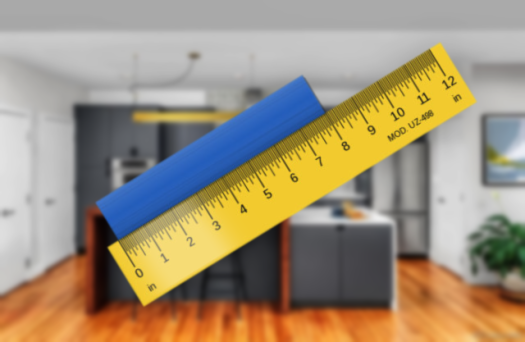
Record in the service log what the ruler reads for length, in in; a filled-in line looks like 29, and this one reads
8
